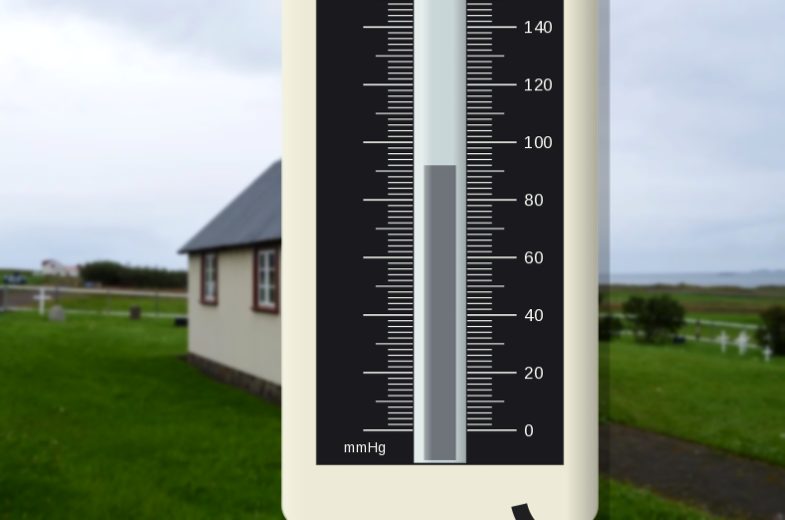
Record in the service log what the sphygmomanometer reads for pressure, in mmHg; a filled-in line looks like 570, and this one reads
92
